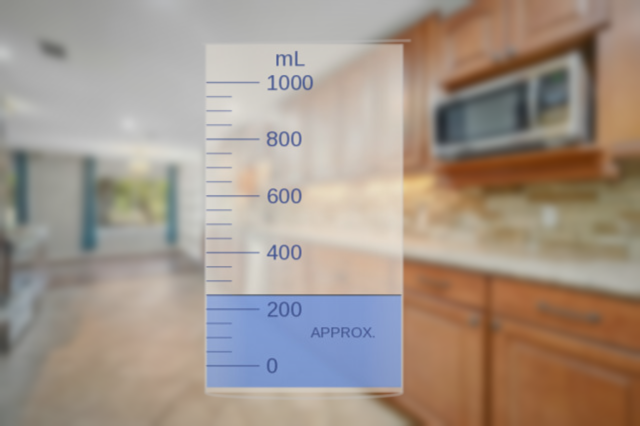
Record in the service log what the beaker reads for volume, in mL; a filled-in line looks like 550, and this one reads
250
